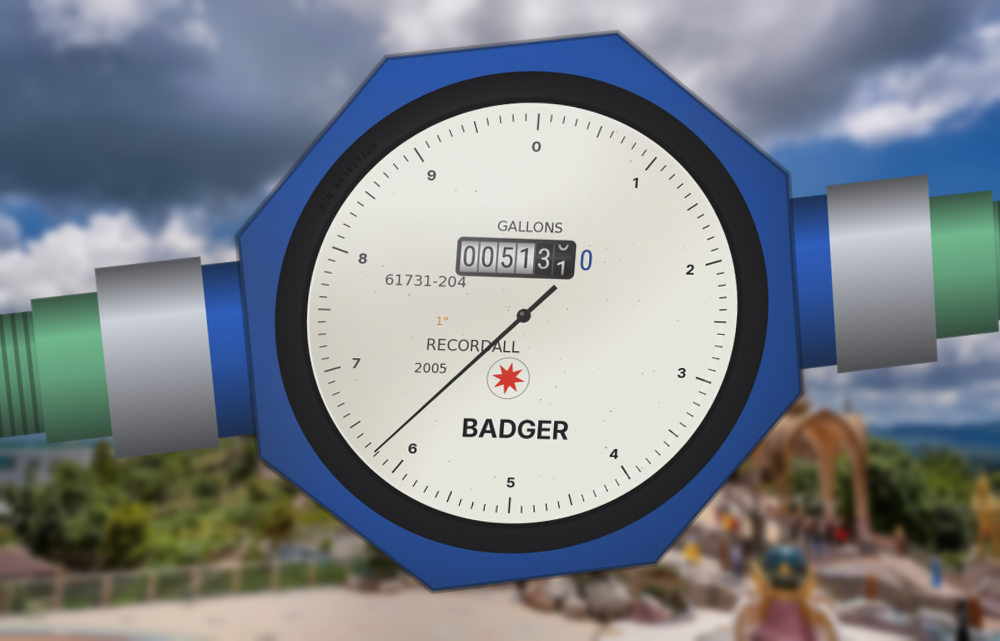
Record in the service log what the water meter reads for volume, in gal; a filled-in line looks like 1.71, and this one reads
51306.2
